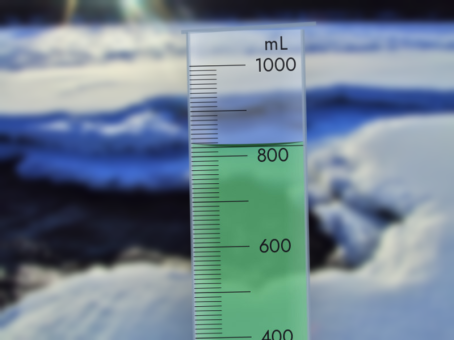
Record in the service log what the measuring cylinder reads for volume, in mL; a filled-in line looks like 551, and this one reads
820
